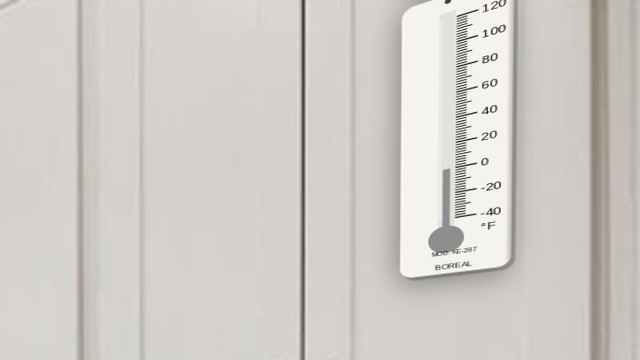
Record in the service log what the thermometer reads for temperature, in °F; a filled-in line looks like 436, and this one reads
0
